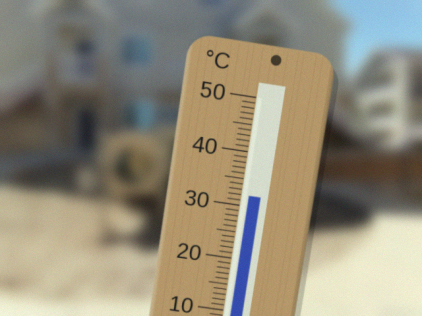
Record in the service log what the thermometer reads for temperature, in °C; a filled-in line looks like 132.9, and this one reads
32
